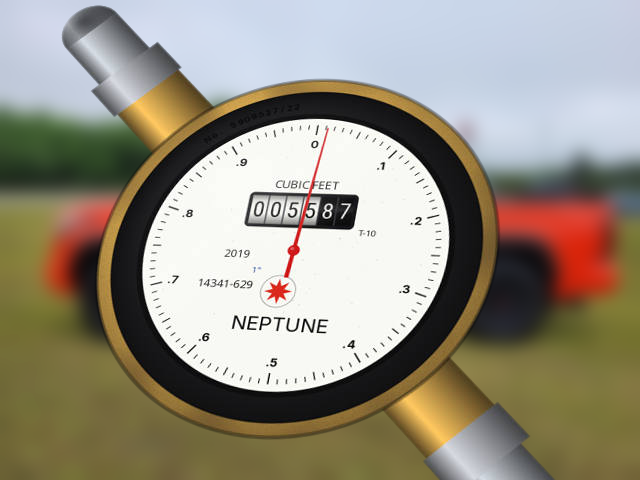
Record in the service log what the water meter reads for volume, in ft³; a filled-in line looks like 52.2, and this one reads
5587.01
